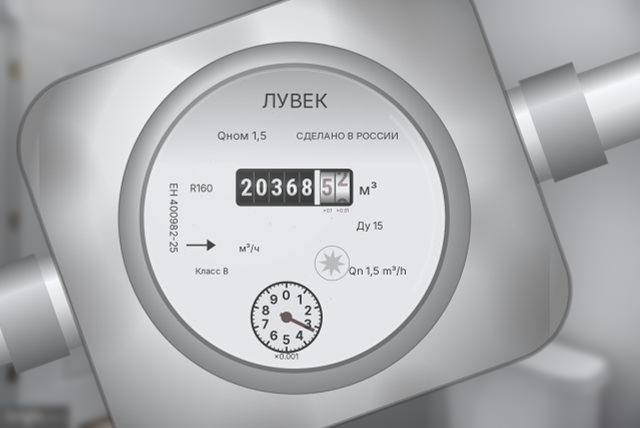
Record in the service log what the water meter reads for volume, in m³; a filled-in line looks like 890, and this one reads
20368.523
